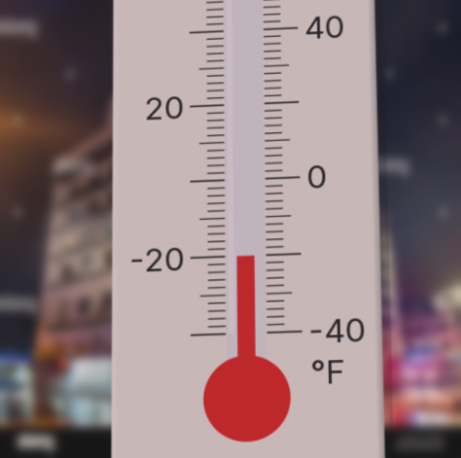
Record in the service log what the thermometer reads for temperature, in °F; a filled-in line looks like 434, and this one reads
-20
